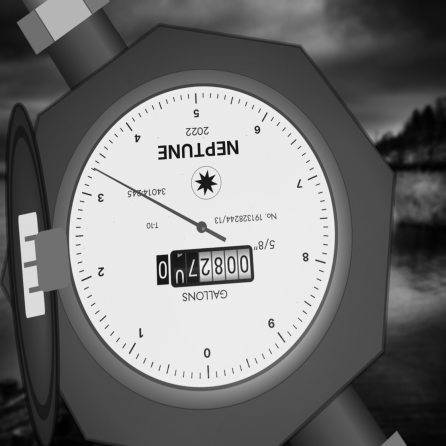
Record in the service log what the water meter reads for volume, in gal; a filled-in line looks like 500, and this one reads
82703.3
